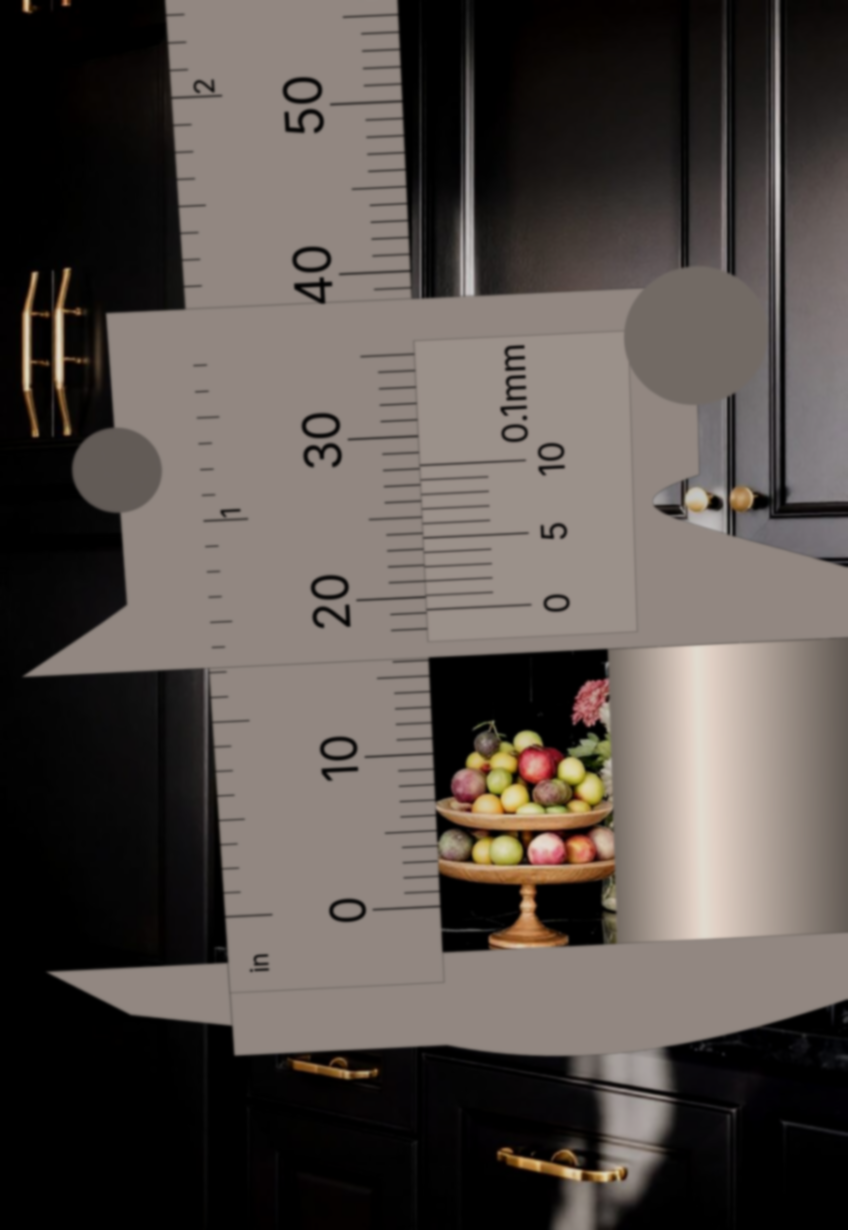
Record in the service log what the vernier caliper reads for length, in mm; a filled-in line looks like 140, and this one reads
19.2
